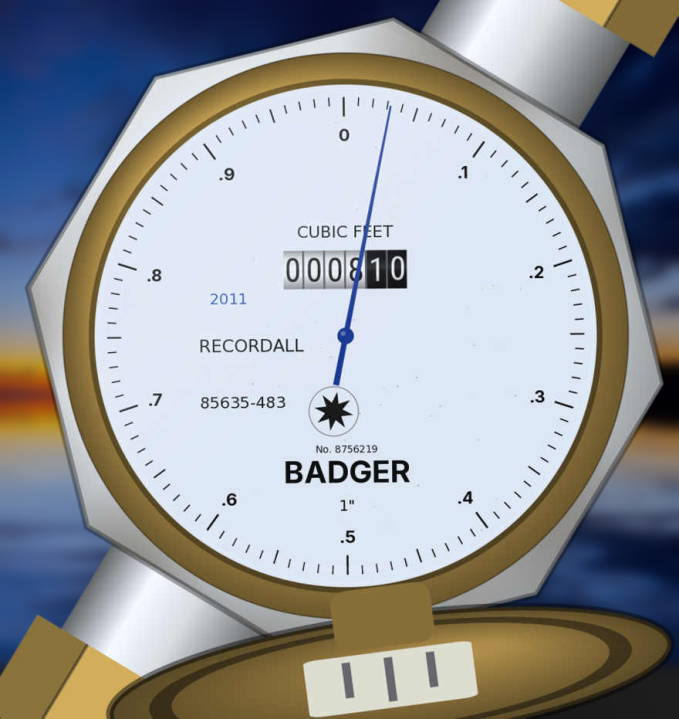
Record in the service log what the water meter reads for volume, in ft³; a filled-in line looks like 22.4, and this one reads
810.03
